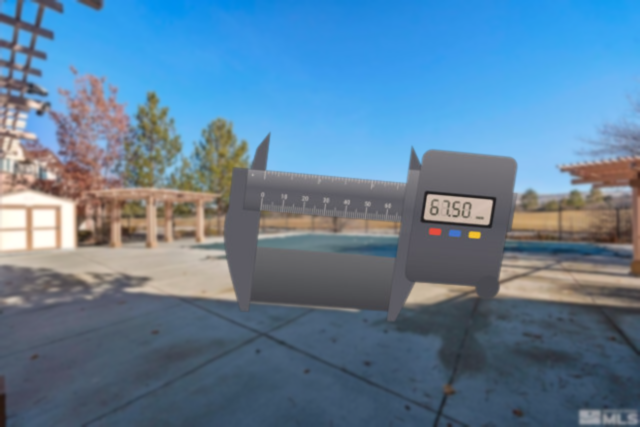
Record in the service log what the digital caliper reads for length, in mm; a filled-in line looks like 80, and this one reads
67.50
